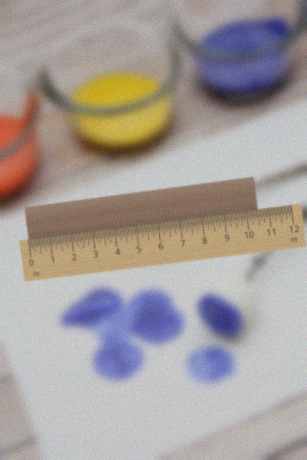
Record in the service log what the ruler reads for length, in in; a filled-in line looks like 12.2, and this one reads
10.5
